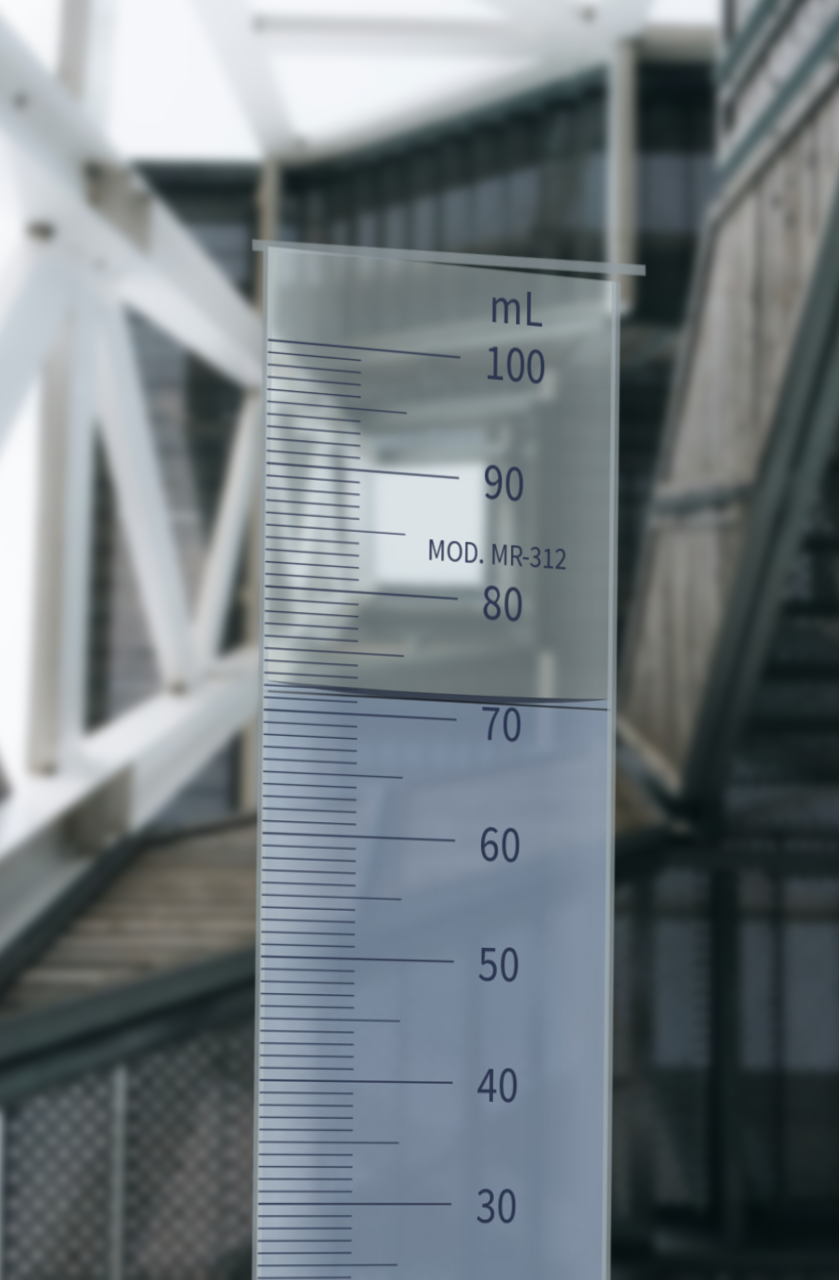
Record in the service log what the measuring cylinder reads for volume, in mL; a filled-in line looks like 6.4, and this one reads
71.5
